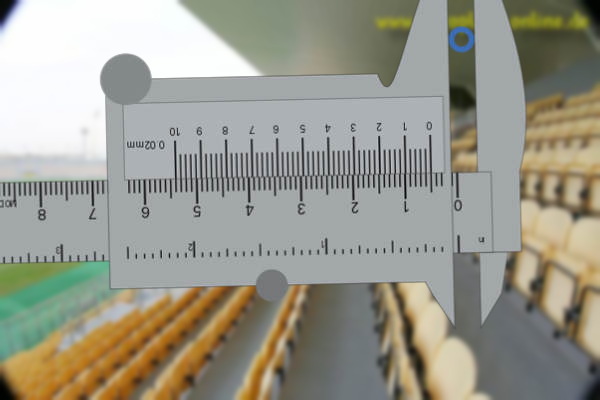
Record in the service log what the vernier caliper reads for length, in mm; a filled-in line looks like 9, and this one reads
5.0
